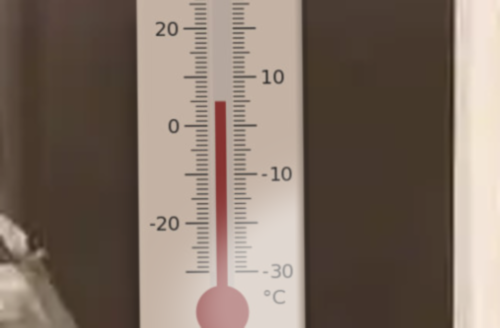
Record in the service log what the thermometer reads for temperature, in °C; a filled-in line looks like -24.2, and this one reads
5
